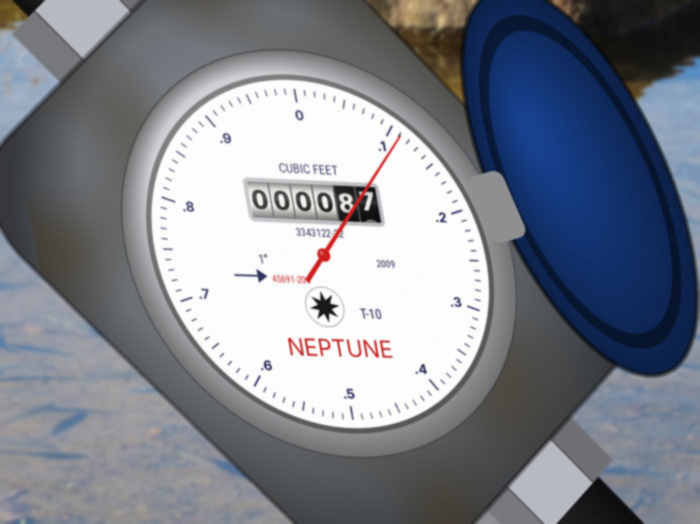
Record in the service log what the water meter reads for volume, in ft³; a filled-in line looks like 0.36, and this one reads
87.11
